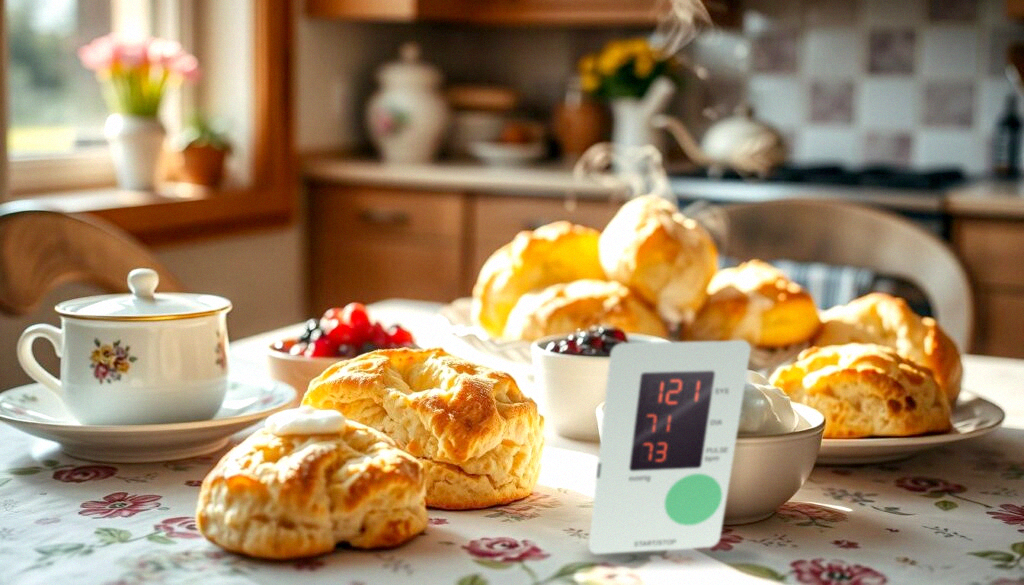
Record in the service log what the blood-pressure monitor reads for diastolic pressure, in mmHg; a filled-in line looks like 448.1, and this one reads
71
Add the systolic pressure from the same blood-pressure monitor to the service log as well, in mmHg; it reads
121
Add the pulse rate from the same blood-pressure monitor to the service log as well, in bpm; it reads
73
